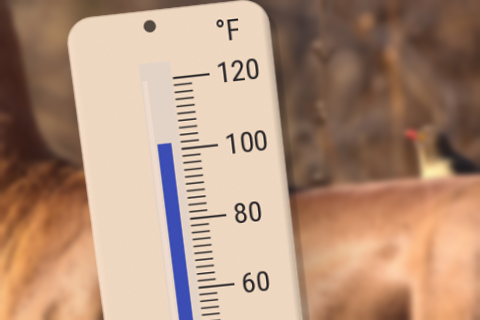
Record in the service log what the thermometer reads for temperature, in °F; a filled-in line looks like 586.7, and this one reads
102
